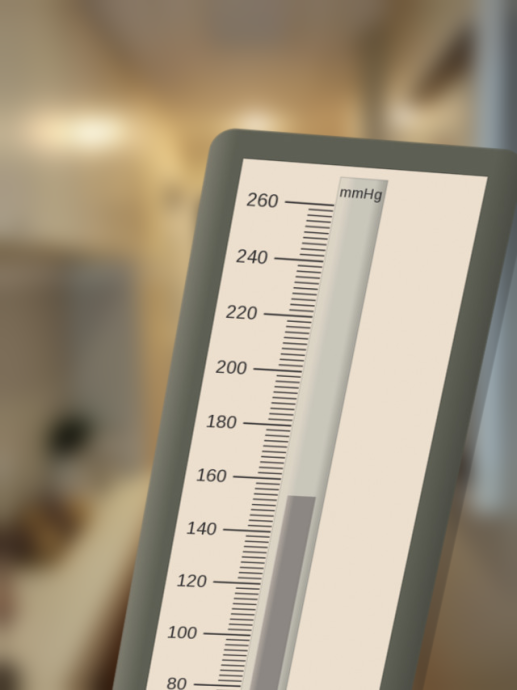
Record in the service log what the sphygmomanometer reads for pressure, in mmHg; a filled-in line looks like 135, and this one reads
154
